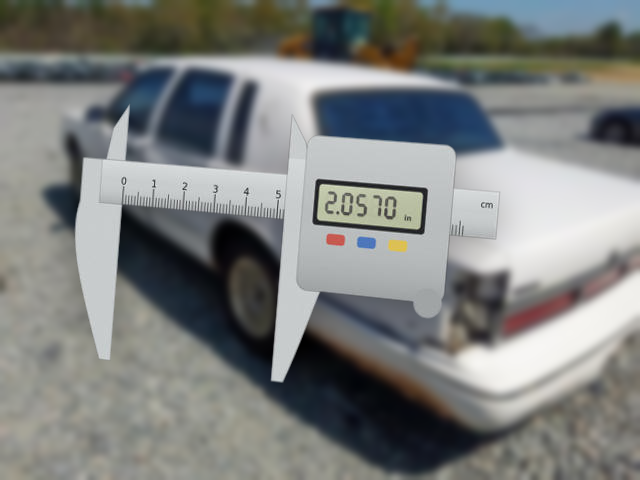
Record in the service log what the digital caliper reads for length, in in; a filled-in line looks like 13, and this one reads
2.0570
